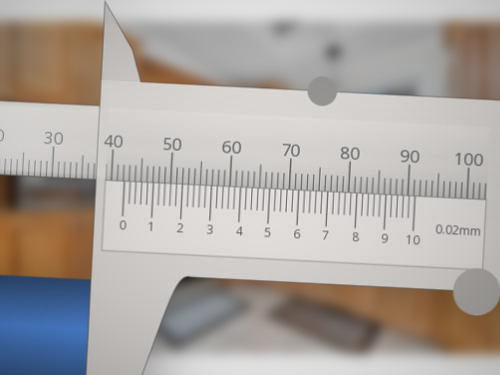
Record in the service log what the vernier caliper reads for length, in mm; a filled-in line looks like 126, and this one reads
42.2
